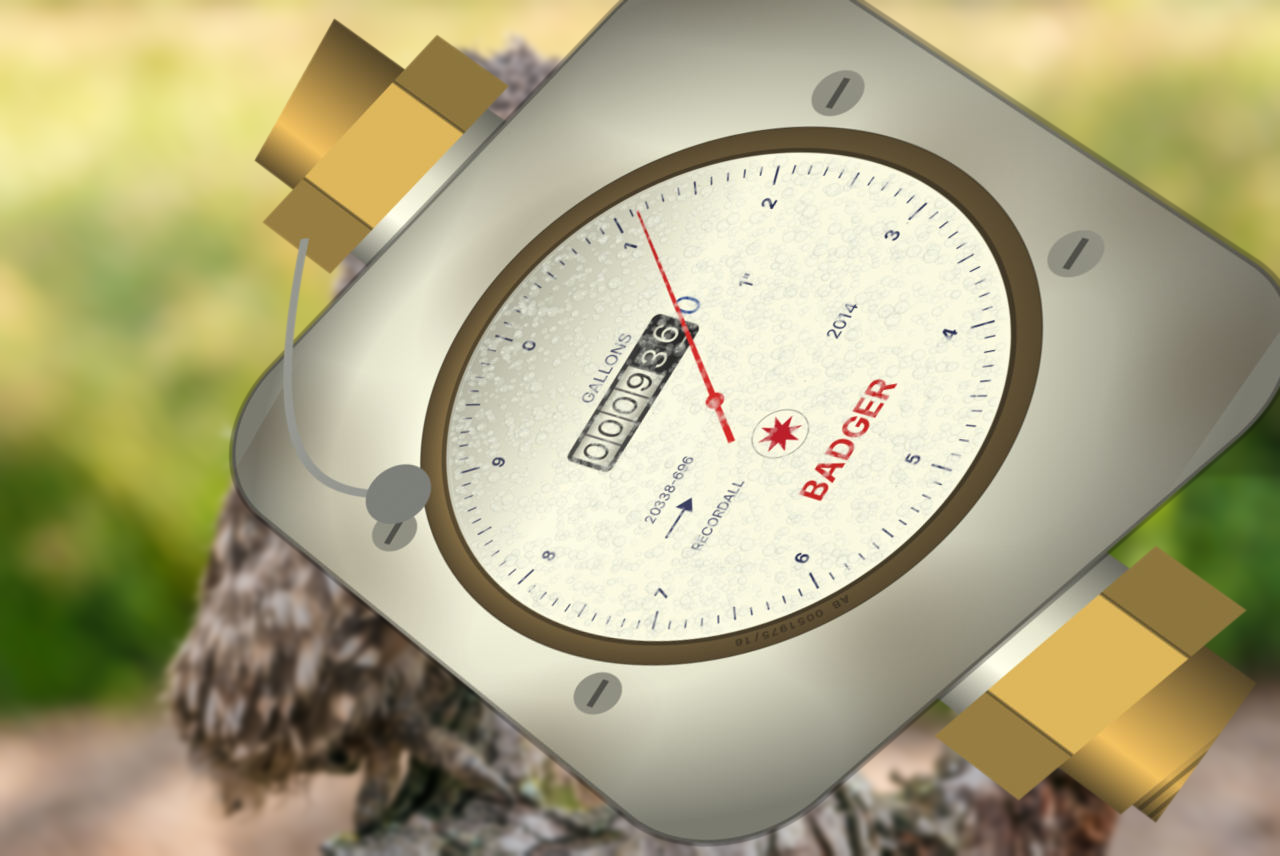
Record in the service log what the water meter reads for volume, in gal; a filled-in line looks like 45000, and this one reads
9361.1
